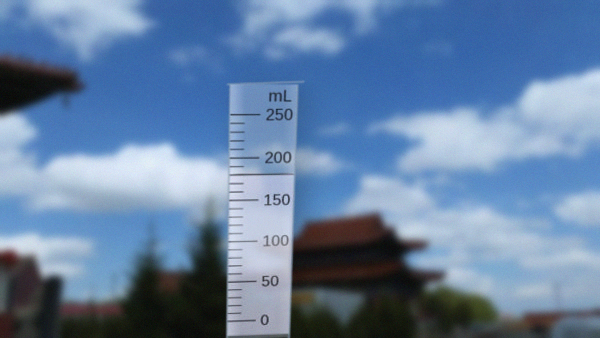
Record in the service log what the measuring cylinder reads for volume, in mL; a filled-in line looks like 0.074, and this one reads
180
